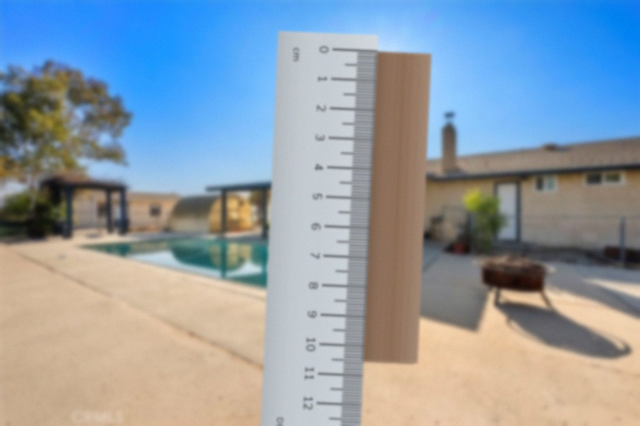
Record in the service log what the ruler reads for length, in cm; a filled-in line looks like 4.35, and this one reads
10.5
